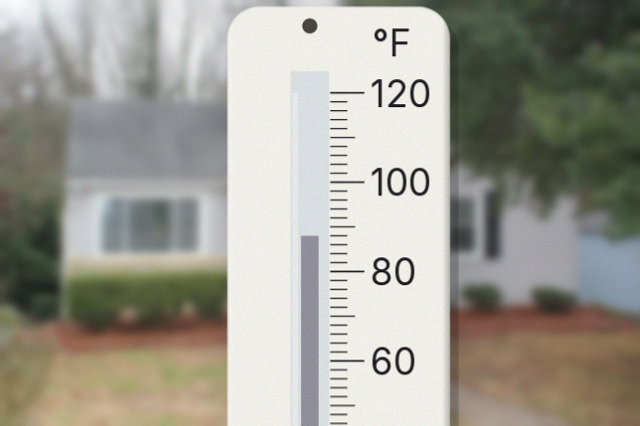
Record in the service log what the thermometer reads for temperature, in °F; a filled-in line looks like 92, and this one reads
88
